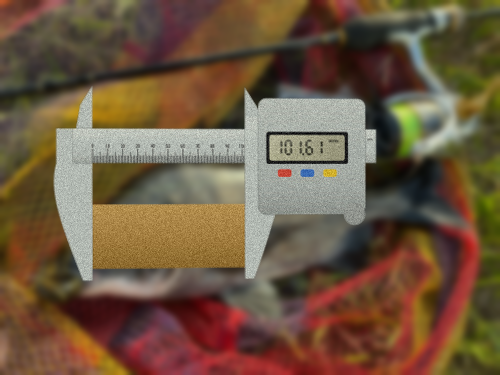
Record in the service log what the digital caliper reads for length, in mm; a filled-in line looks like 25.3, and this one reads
101.61
